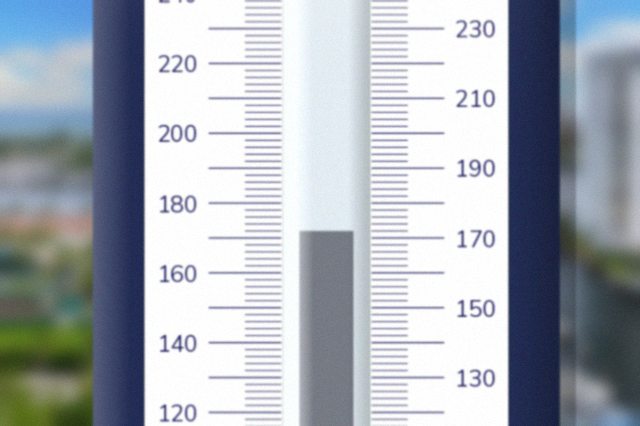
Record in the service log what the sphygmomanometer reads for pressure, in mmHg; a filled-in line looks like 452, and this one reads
172
